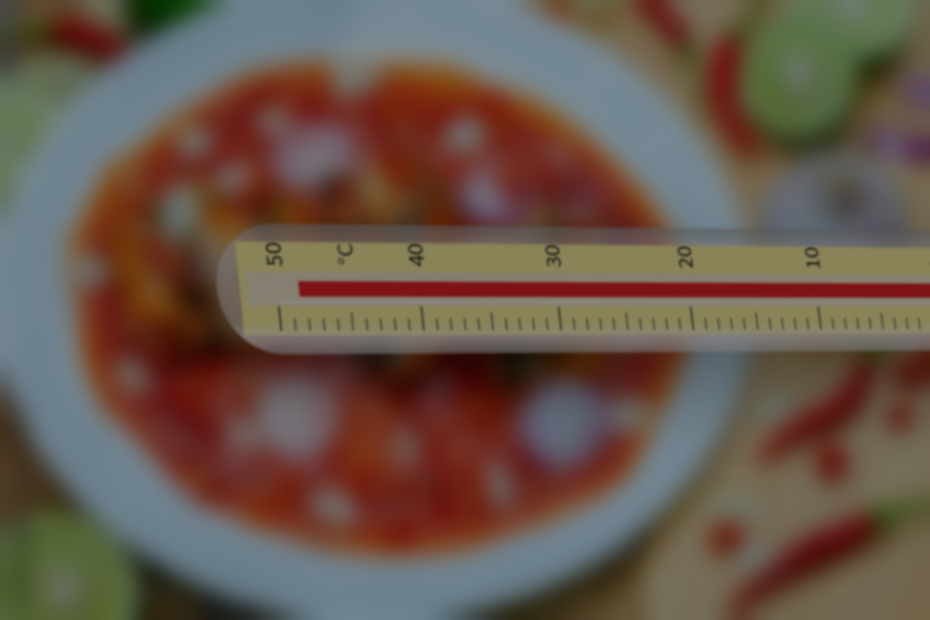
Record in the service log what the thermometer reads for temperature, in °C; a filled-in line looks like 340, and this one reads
48.5
